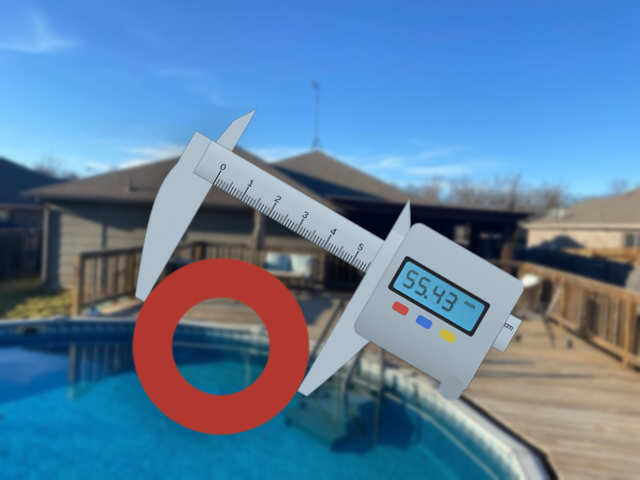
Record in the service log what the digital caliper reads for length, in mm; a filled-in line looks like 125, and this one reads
55.43
